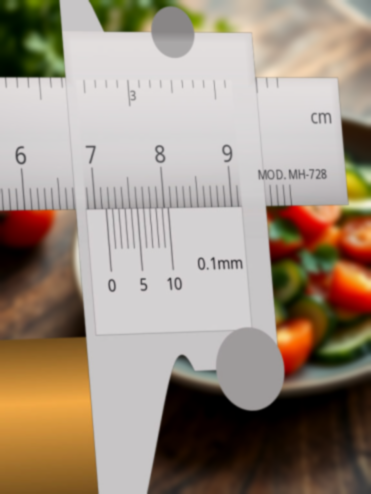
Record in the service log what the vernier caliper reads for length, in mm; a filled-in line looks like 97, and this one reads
71.6
